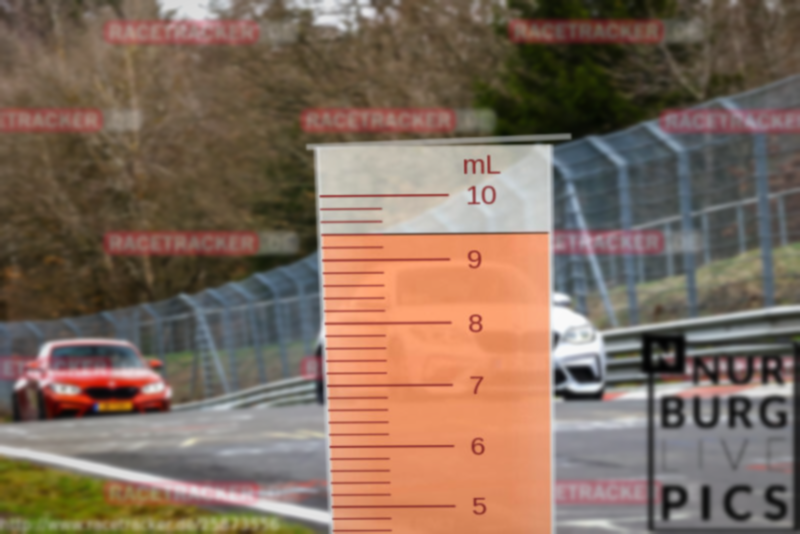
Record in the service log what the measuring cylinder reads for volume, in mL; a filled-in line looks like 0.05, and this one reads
9.4
